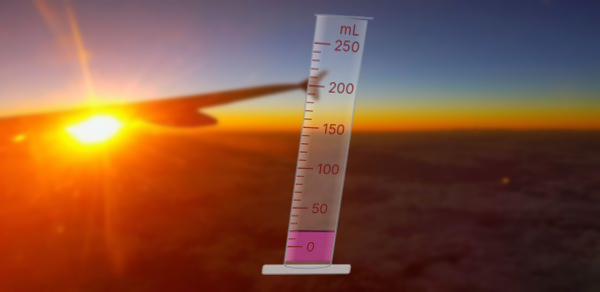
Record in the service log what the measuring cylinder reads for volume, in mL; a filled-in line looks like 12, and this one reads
20
